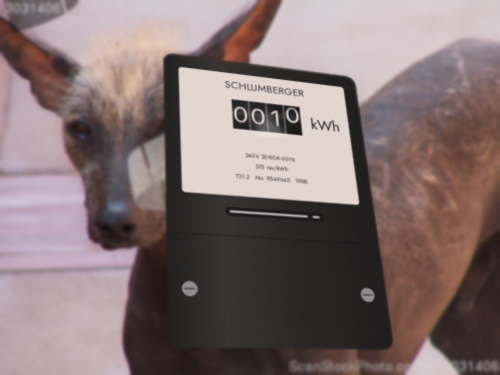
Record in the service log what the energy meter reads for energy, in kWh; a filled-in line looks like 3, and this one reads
10
